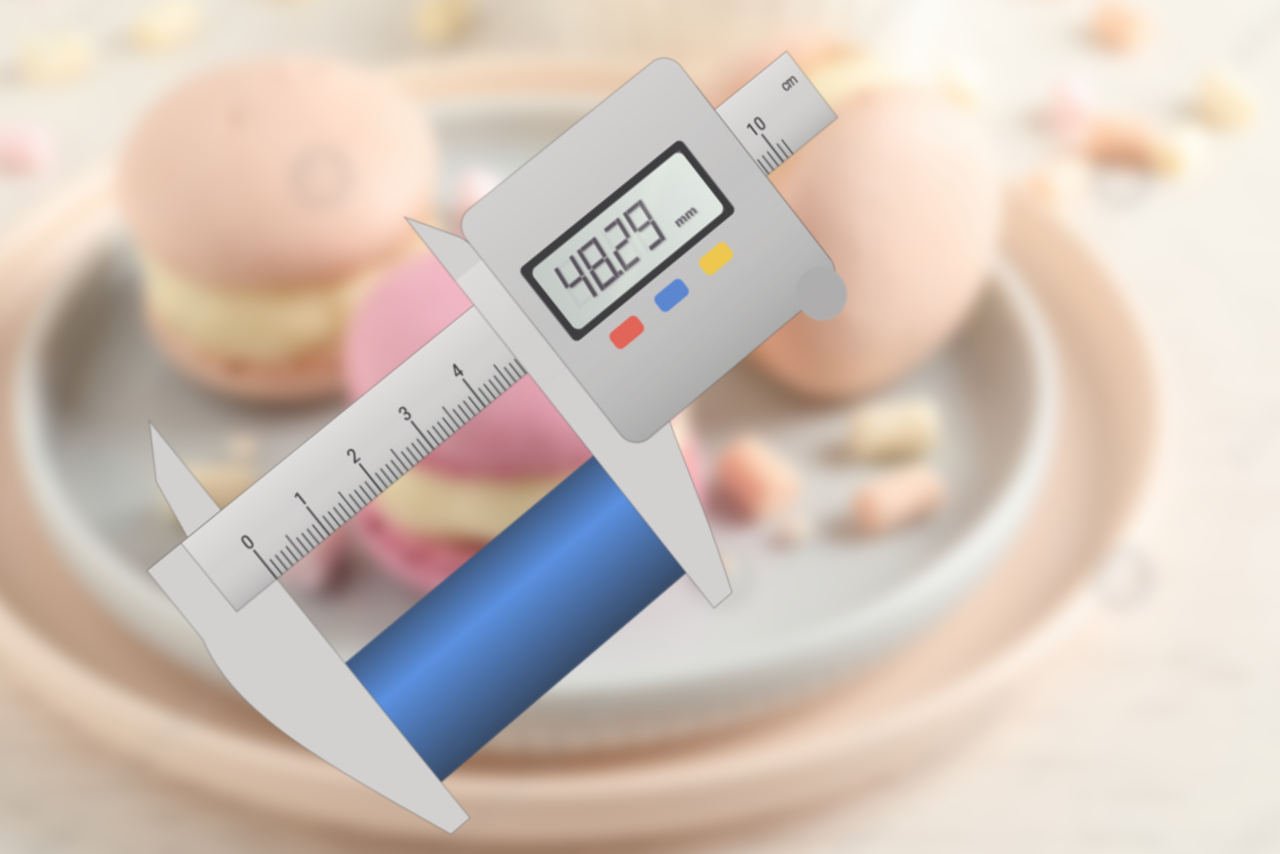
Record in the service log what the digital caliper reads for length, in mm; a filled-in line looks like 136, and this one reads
48.29
